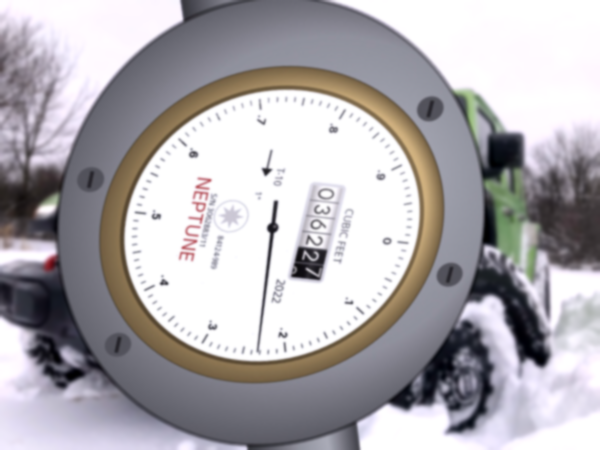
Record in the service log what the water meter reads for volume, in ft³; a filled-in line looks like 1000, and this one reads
36227.23
